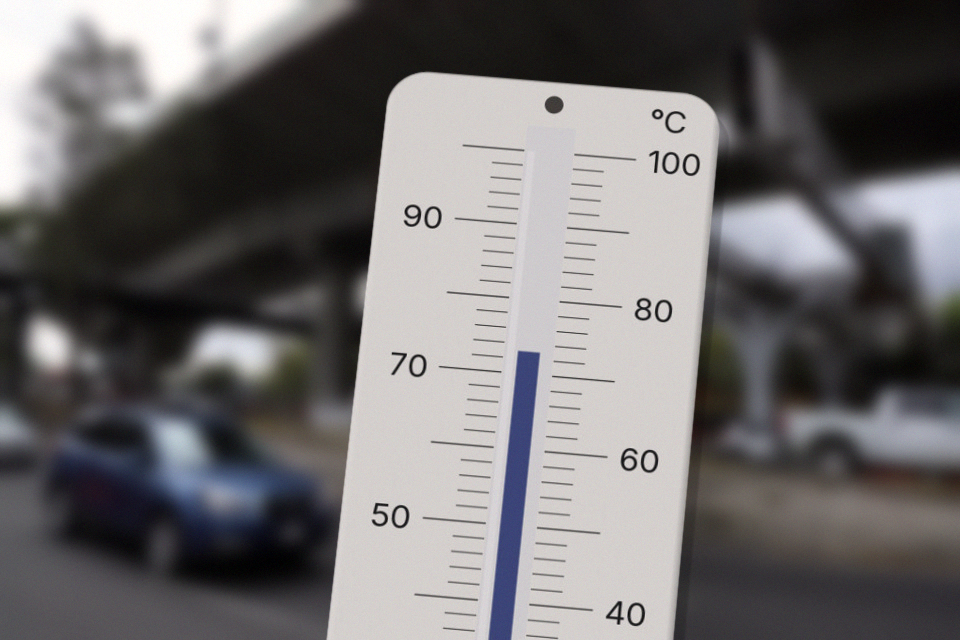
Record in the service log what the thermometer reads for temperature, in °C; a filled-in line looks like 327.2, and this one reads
73
